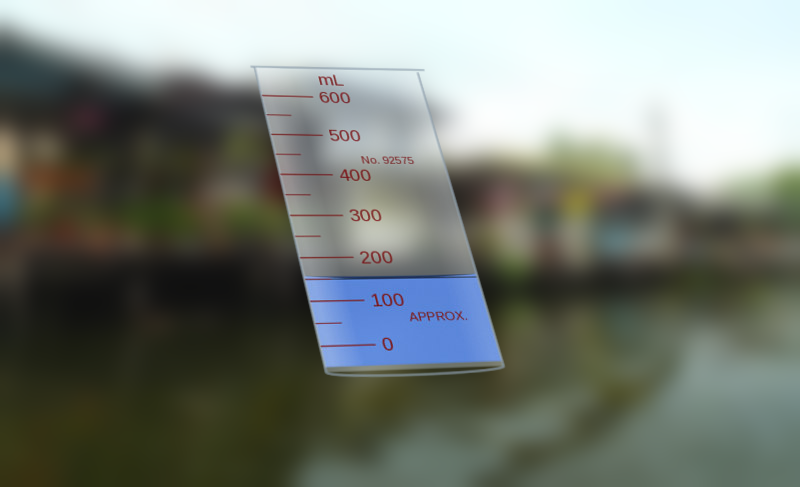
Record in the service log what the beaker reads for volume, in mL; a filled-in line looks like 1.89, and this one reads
150
